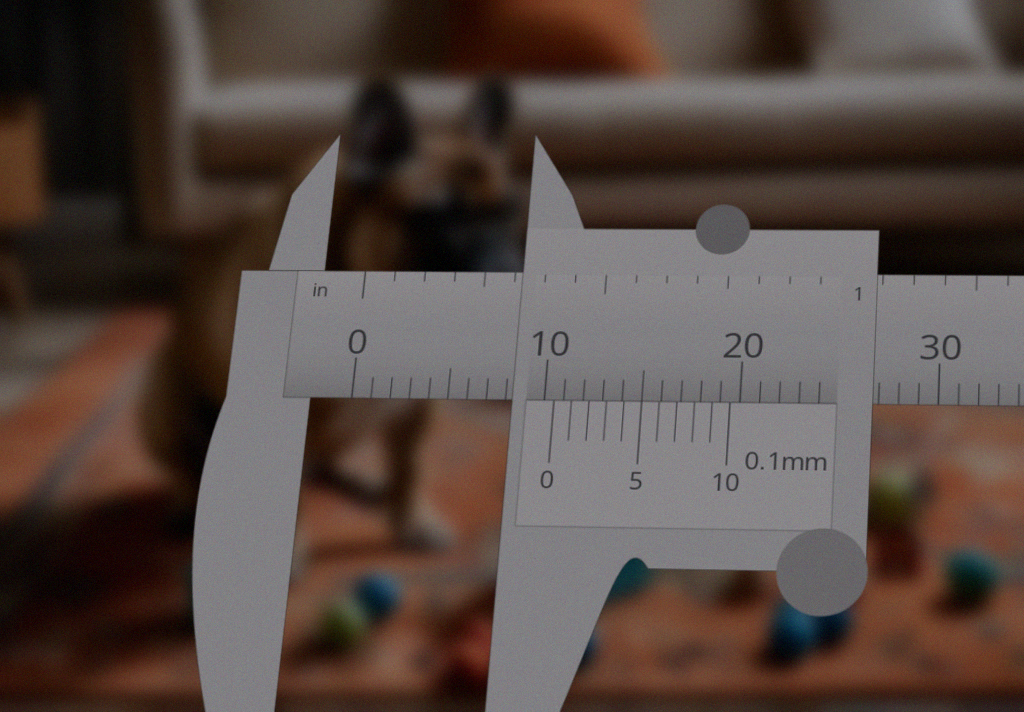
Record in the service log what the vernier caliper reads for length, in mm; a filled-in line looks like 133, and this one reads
10.5
